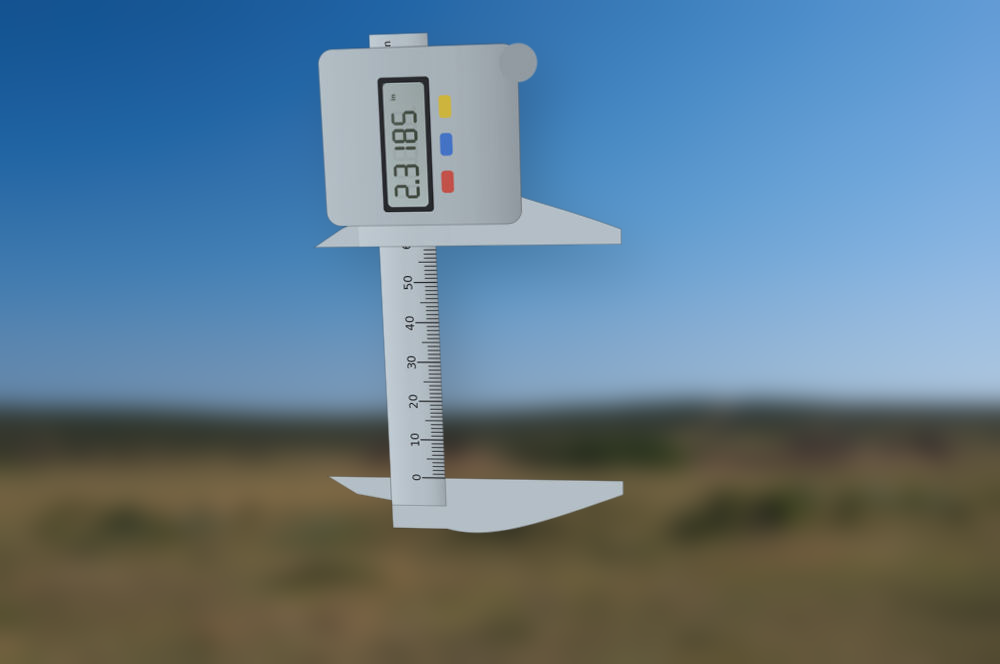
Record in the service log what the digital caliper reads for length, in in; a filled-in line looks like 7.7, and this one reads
2.3185
